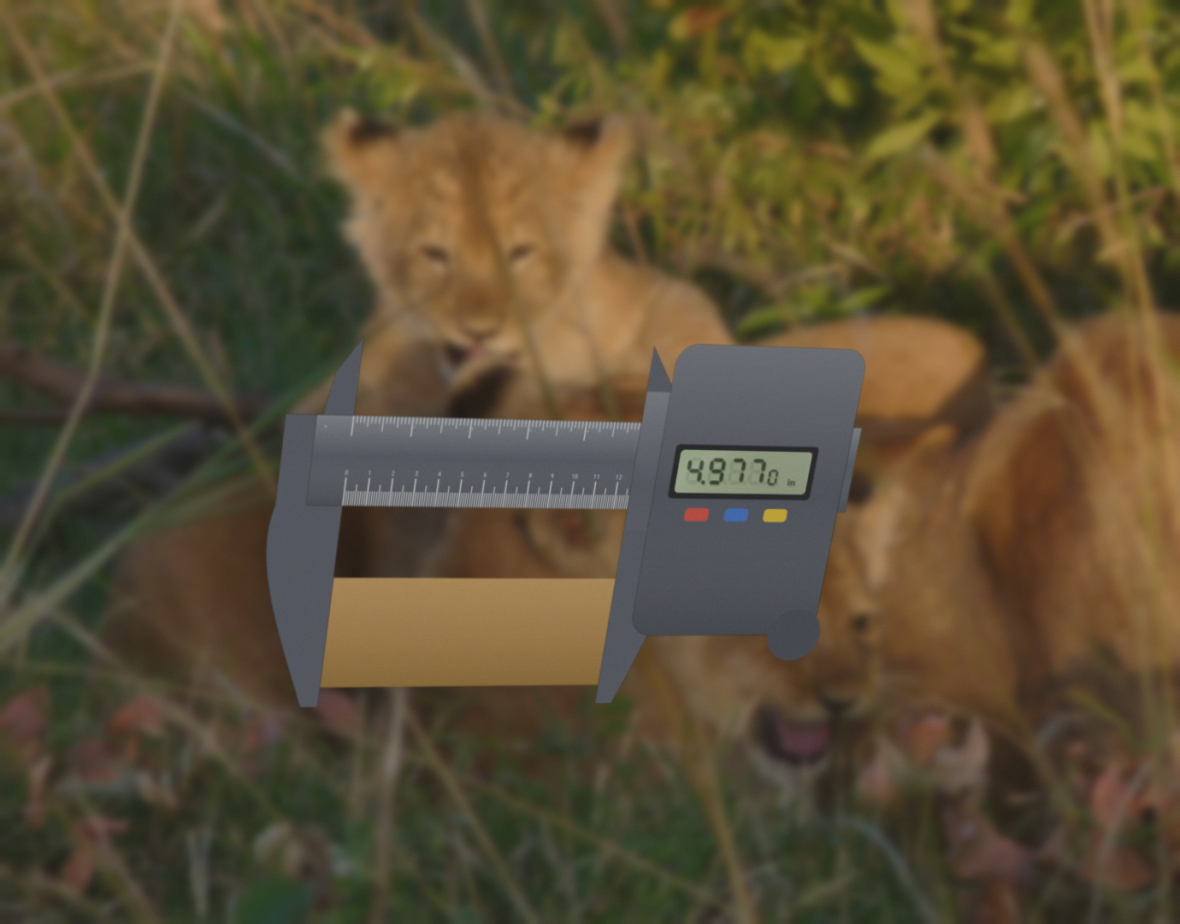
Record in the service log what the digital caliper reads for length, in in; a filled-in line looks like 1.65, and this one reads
4.9770
